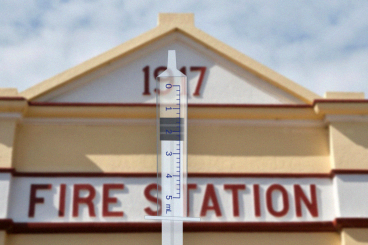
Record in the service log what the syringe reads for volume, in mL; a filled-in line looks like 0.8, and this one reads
1.4
